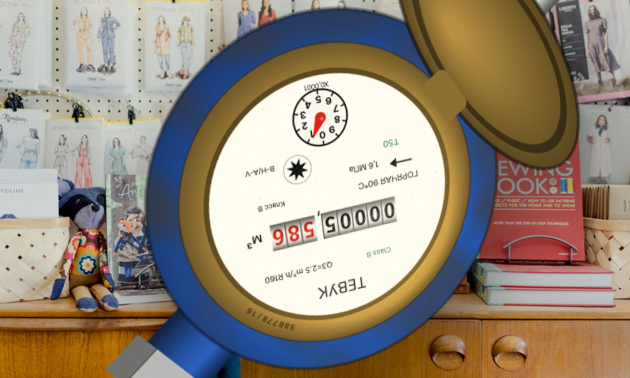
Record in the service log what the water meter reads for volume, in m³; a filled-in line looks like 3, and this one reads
5.5860
